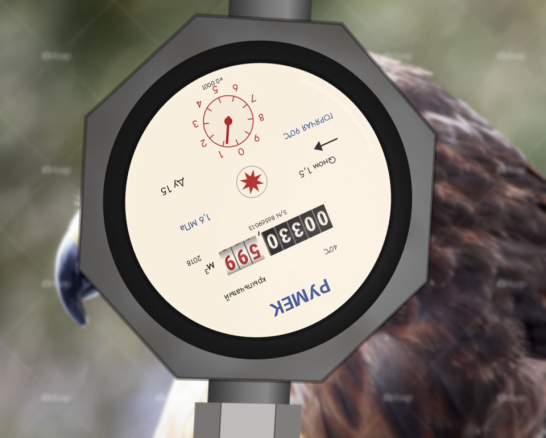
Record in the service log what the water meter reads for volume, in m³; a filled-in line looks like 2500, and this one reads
330.5990
